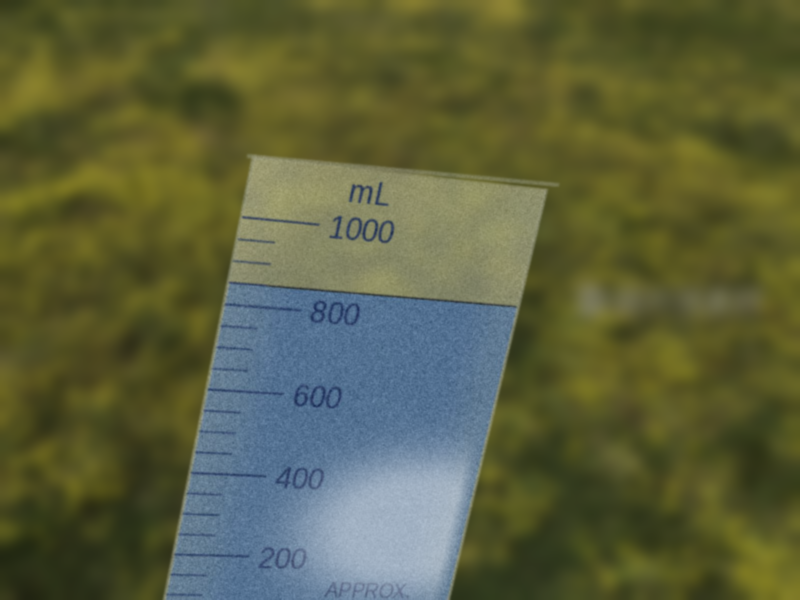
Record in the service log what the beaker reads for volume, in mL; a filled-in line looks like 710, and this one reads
850
